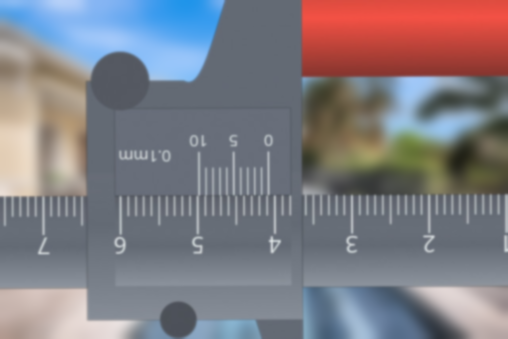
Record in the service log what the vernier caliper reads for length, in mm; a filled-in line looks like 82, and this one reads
40.8
